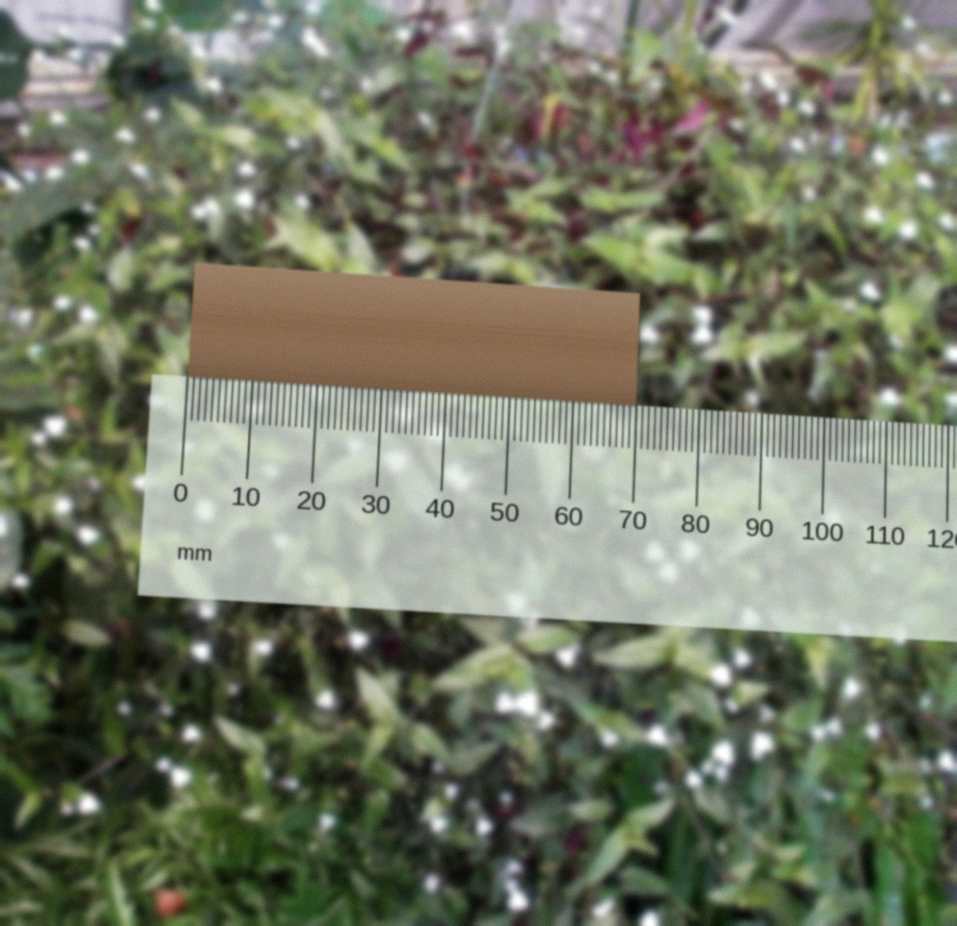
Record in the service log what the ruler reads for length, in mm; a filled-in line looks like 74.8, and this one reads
70
